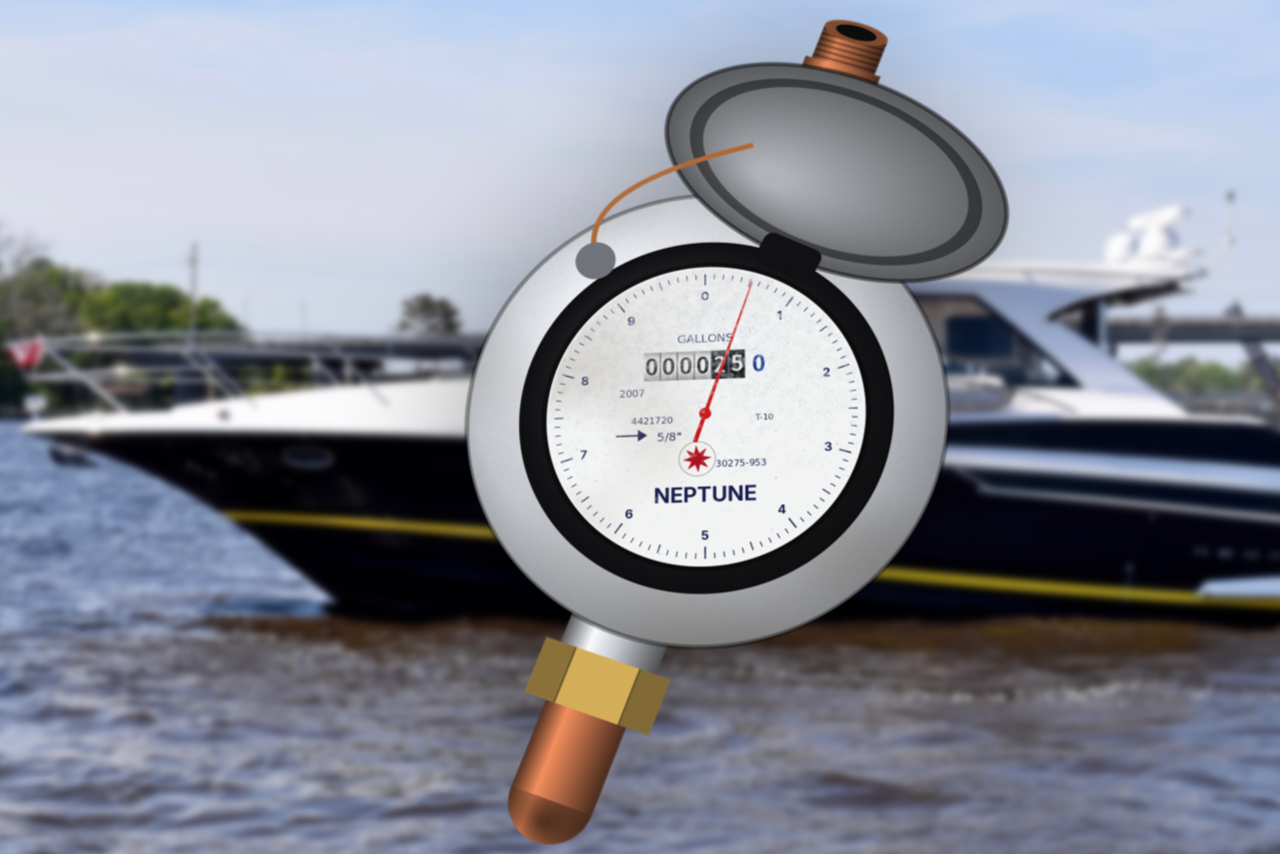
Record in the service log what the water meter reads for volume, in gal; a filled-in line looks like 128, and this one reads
250.5
